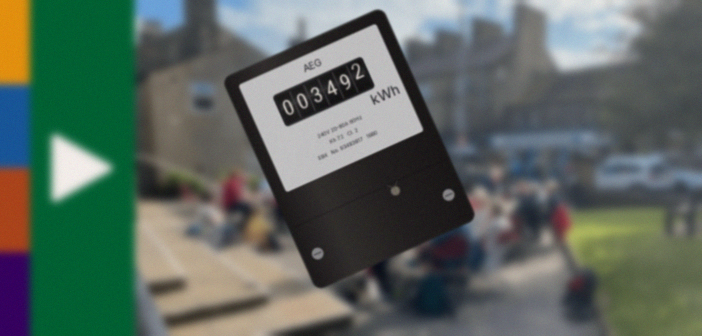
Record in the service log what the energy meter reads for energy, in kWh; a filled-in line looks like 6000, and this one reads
3492
